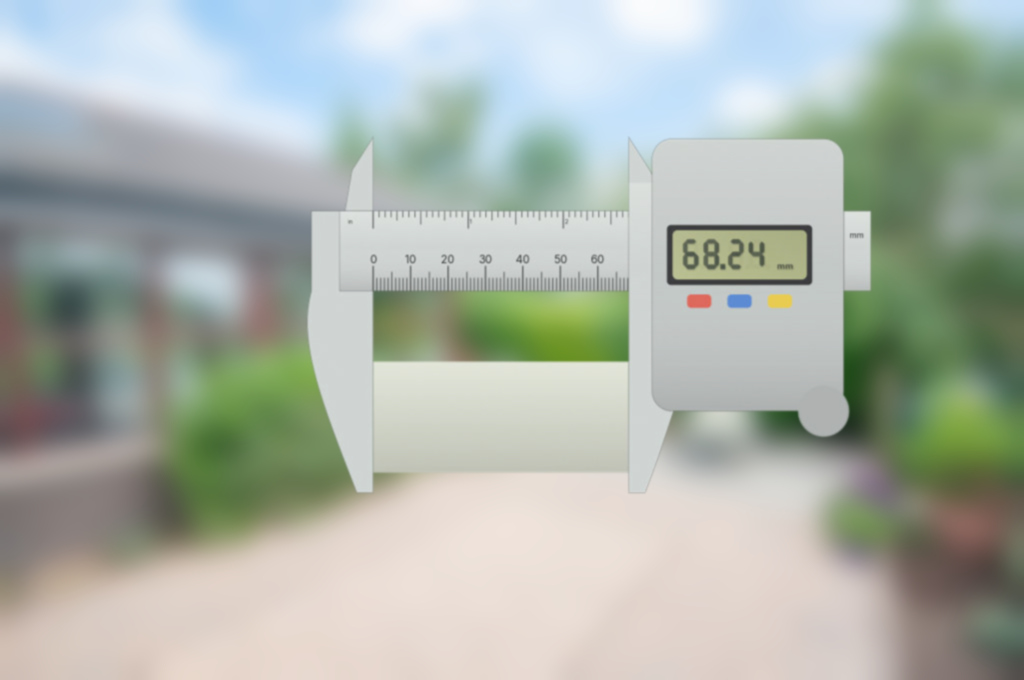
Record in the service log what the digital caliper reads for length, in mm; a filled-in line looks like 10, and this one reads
68.24
